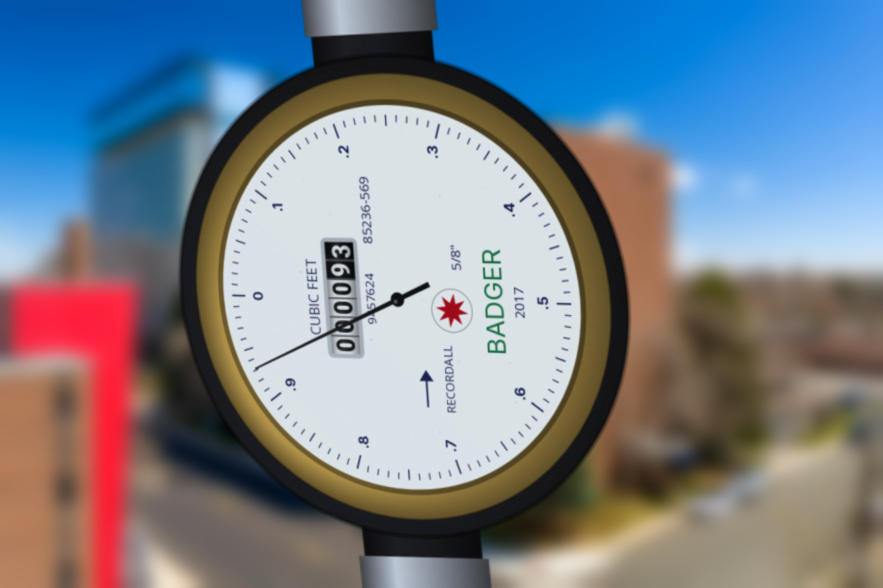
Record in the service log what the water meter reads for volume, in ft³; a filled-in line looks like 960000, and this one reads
92.93
